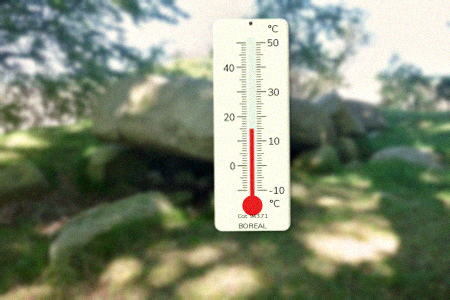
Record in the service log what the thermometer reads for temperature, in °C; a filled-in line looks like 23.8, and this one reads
15
